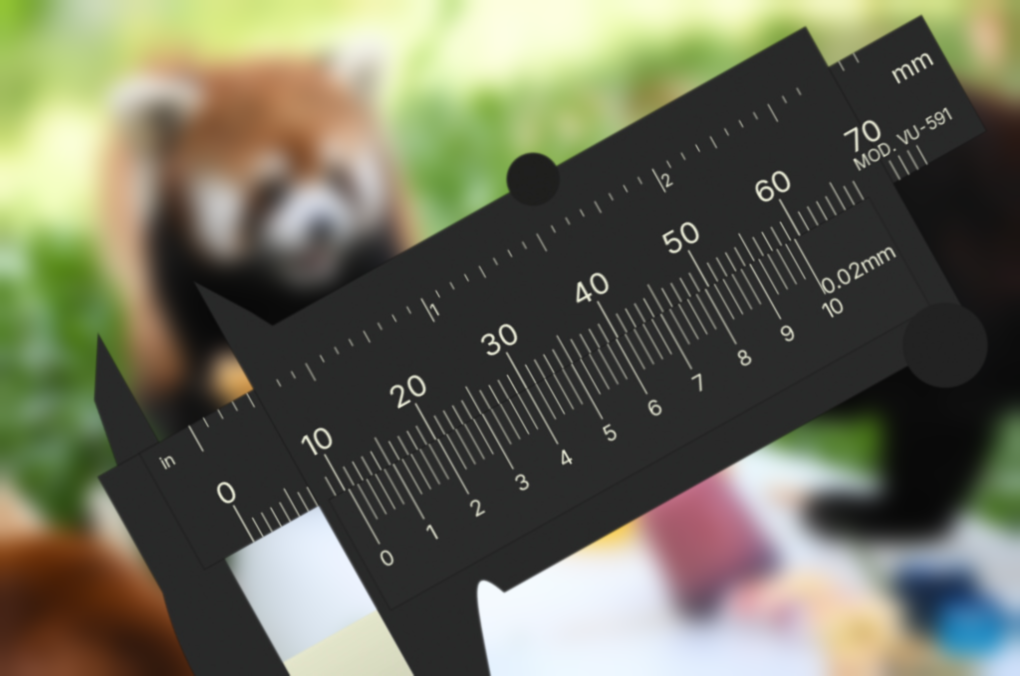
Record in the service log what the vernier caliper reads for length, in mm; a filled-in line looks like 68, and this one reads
10.4
